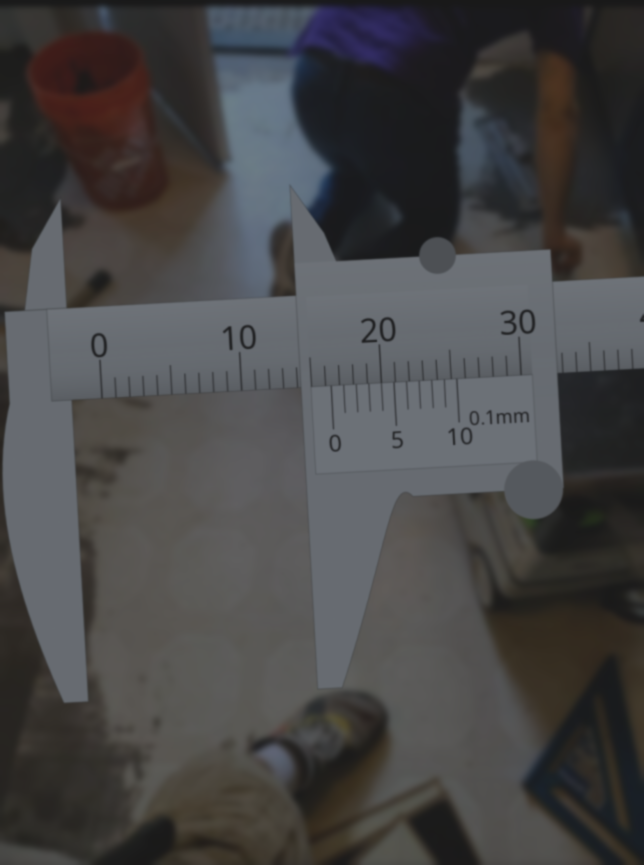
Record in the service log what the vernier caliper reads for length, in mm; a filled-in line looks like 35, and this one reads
16.4
